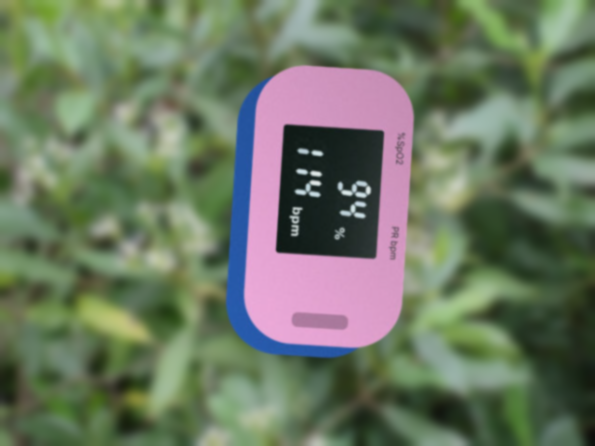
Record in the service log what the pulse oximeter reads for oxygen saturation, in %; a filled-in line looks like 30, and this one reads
94
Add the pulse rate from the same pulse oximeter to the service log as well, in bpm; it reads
114
